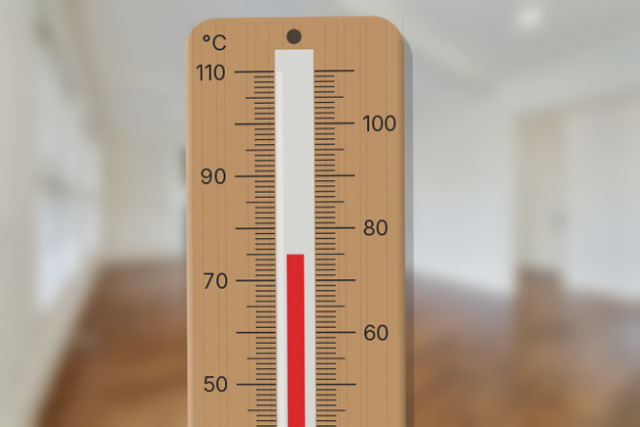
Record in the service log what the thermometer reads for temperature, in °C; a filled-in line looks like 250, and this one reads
75
